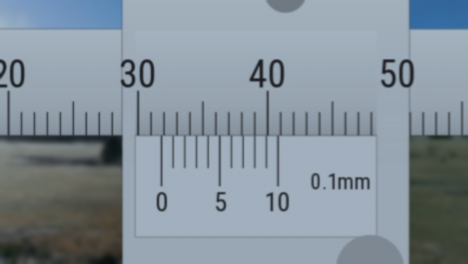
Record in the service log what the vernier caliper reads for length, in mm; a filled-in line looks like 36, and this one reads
31.8
